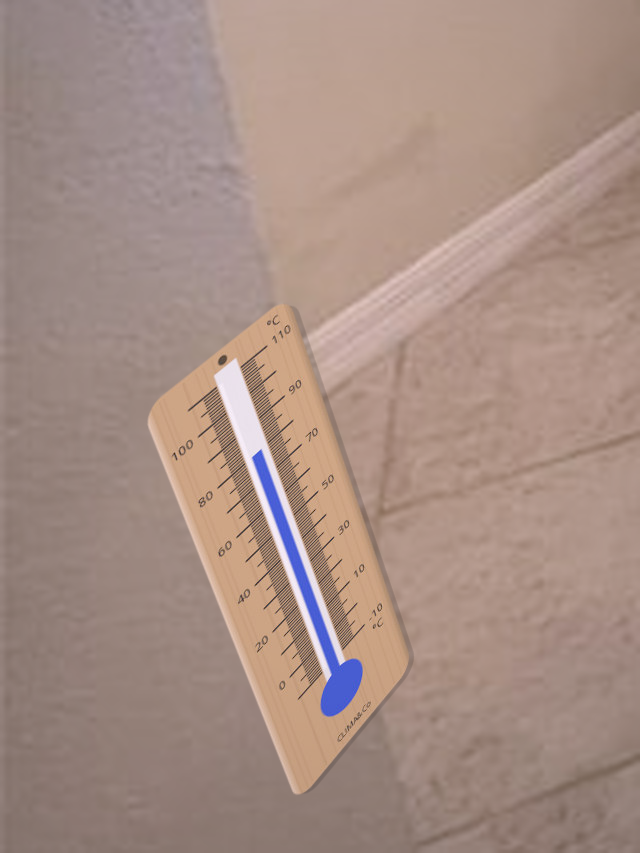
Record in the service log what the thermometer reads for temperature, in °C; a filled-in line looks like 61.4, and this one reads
80
